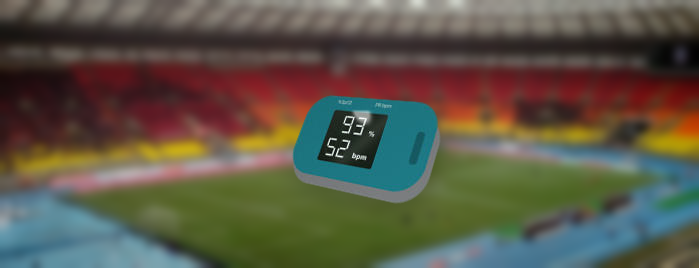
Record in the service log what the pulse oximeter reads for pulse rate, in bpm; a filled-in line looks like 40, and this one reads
52
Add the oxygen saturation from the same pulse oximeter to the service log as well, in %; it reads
93
